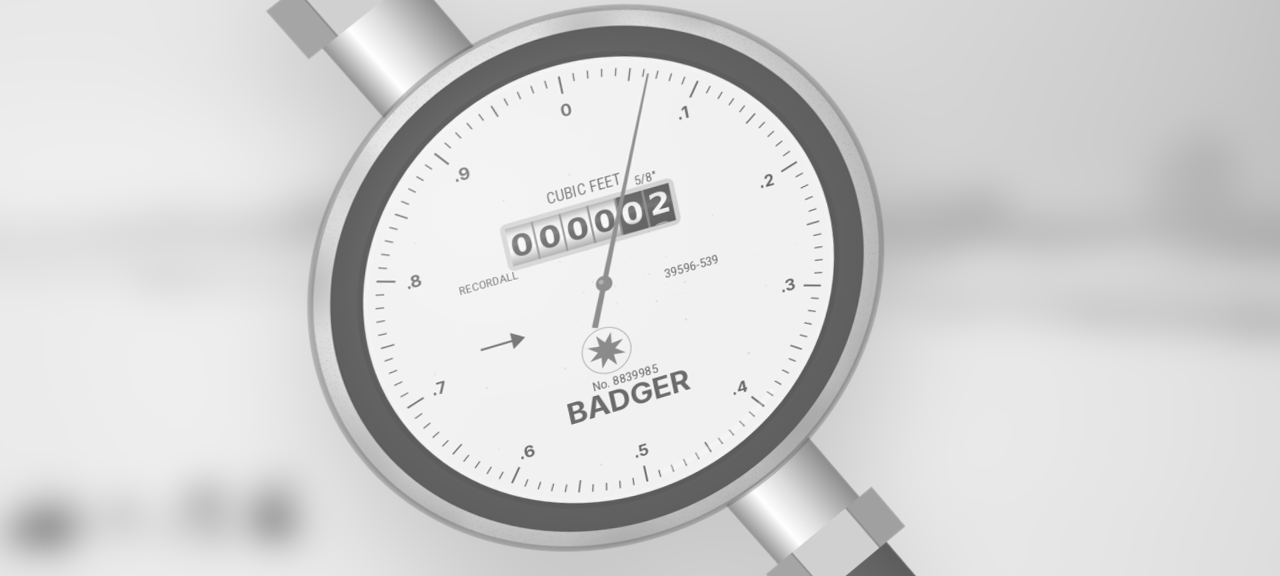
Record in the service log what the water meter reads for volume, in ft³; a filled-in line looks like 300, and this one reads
2.06
